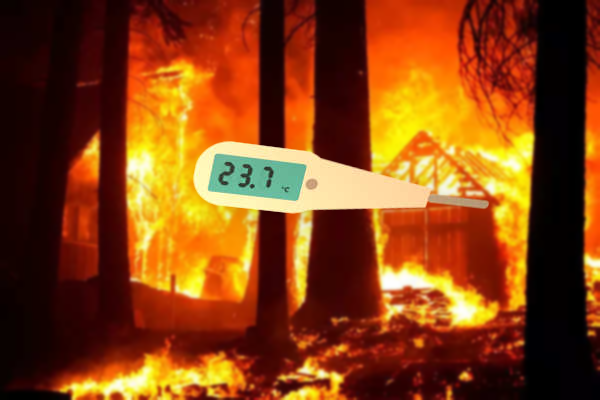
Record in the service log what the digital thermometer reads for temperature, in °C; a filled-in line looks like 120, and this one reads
23.7
